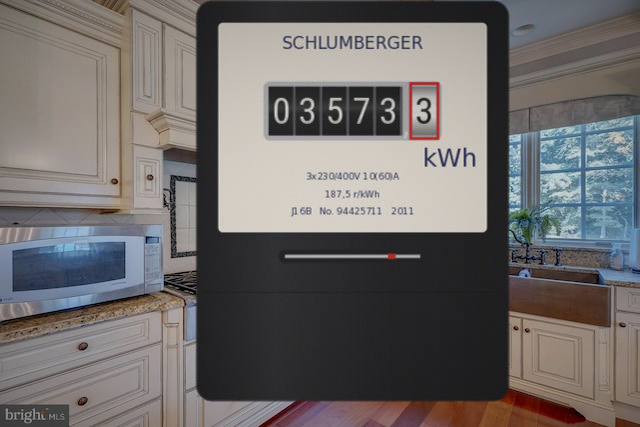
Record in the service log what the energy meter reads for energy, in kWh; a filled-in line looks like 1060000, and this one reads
3573.3
